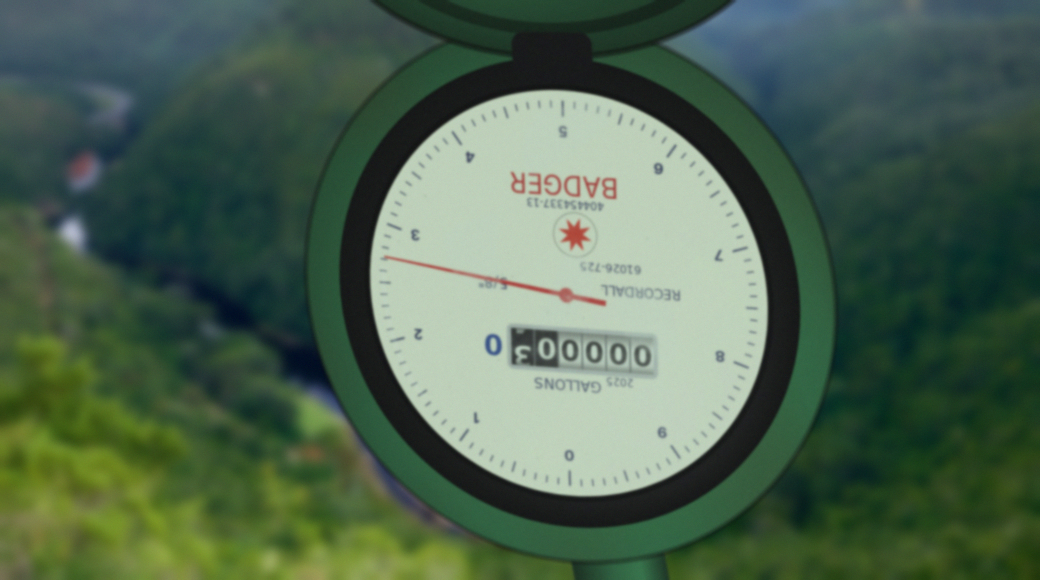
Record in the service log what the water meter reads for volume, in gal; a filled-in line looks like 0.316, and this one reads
32.7
